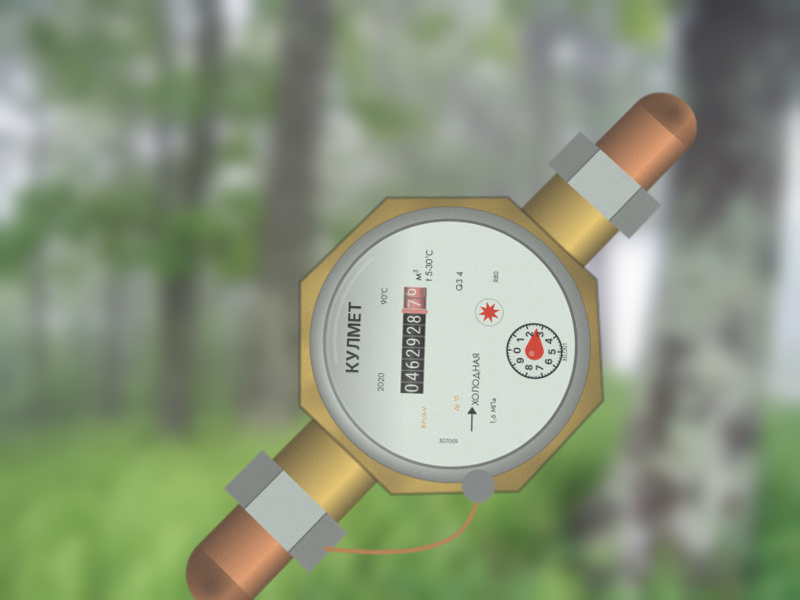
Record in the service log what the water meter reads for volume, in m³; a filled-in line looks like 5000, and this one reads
462928.762
